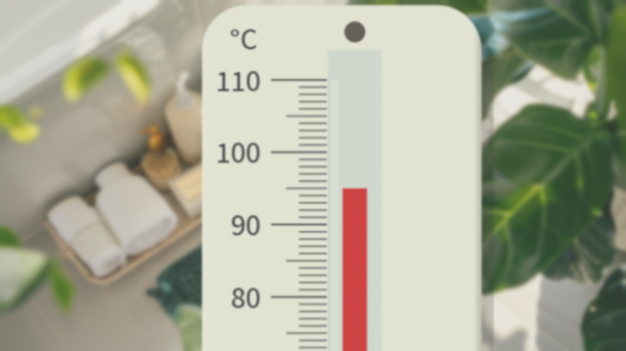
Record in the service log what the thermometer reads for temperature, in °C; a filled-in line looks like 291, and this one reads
95
